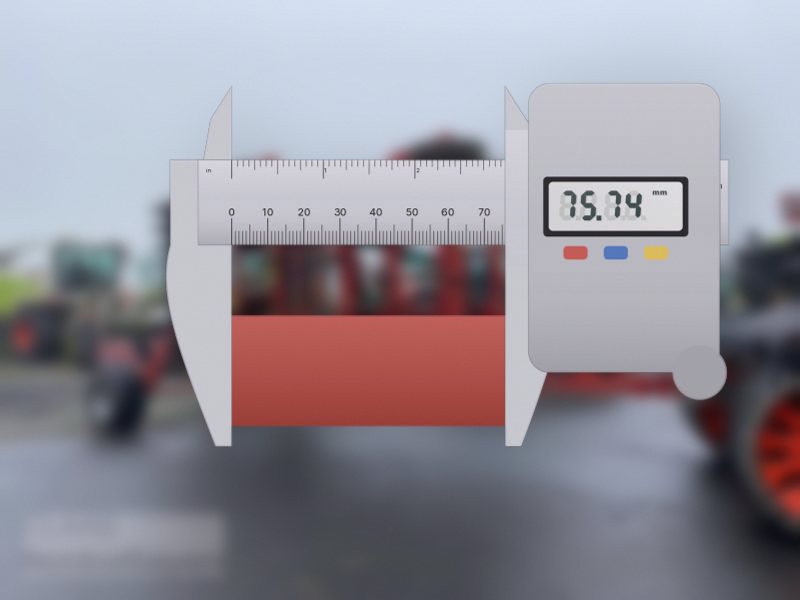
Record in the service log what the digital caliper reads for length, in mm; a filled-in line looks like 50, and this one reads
75.74
